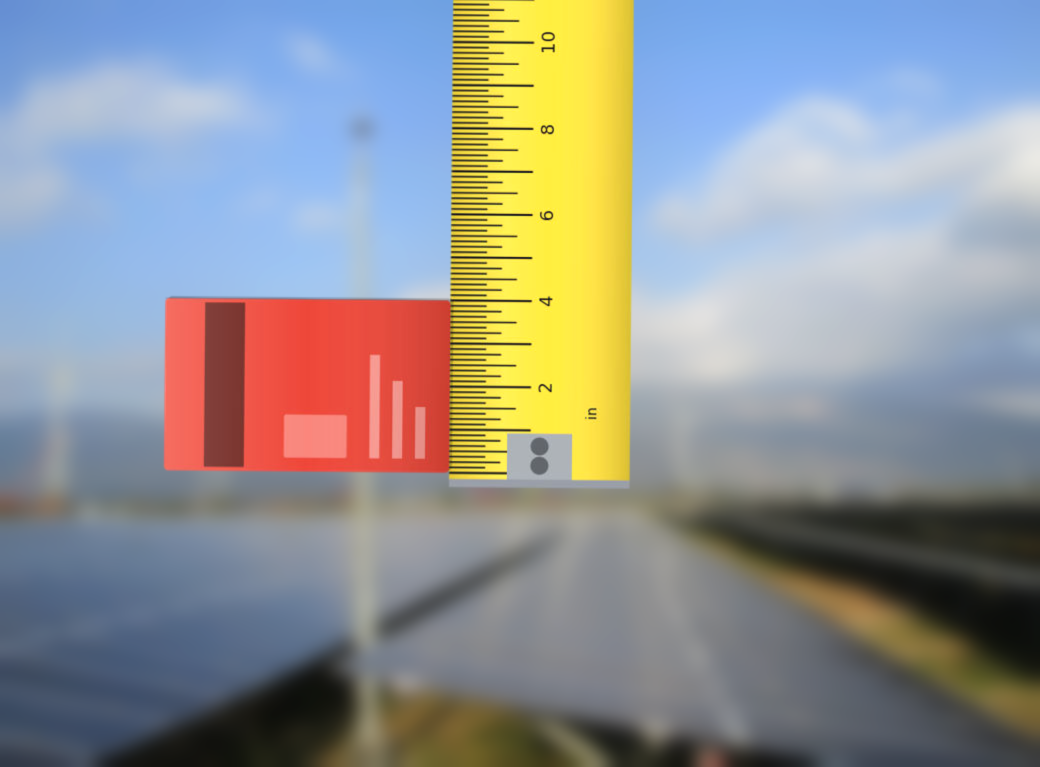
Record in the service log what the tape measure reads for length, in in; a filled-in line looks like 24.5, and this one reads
4
